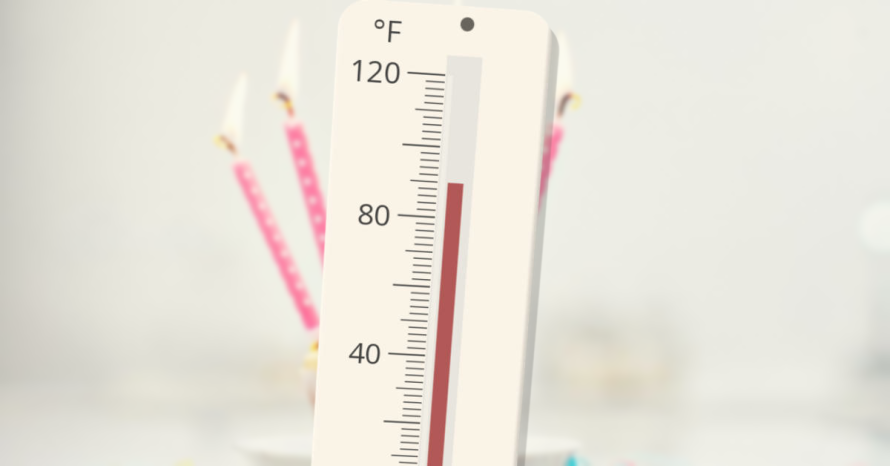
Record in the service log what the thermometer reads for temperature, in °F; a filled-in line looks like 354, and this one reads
90
